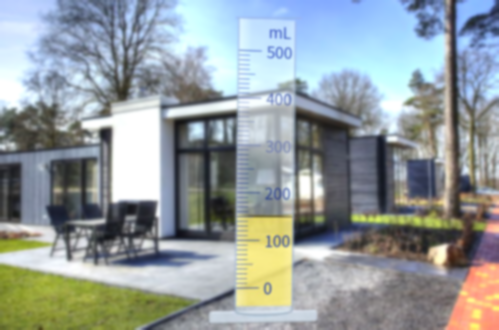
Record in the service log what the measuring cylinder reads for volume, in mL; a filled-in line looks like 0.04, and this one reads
150
